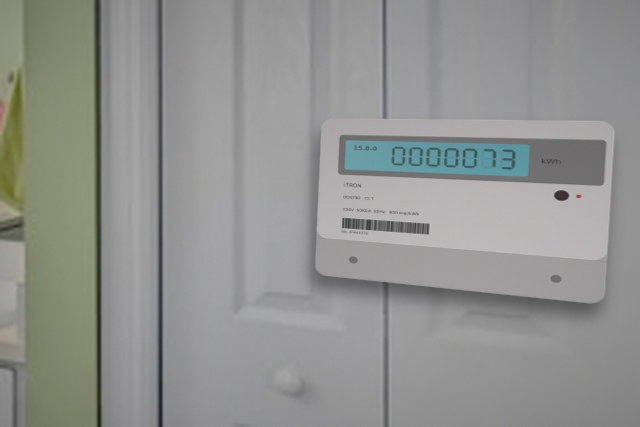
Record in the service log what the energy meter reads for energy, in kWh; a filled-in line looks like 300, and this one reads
73
